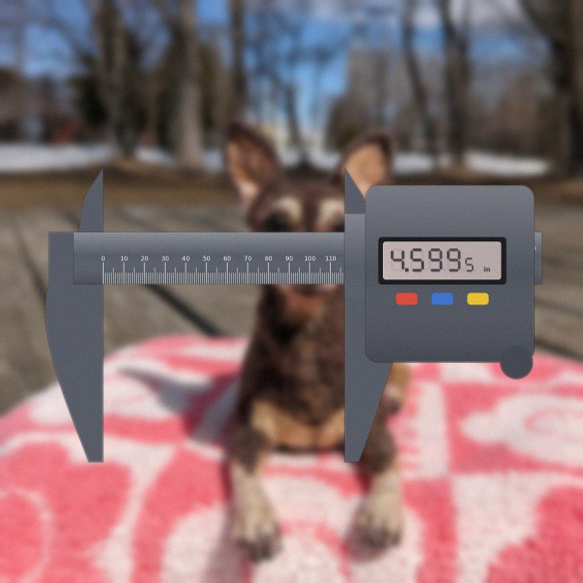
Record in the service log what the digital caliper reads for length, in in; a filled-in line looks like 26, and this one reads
4.5995
